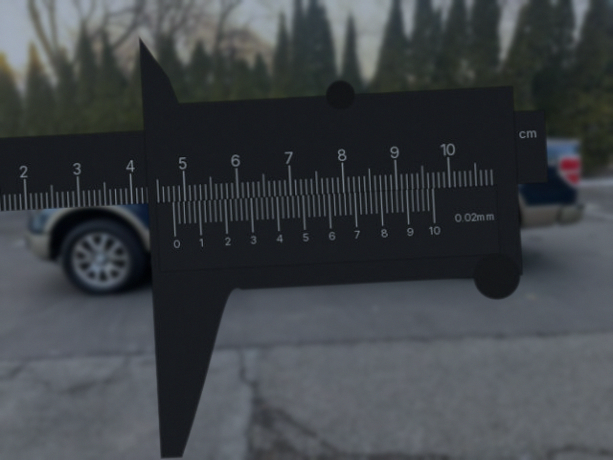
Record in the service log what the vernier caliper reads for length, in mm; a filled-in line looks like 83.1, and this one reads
47.8
